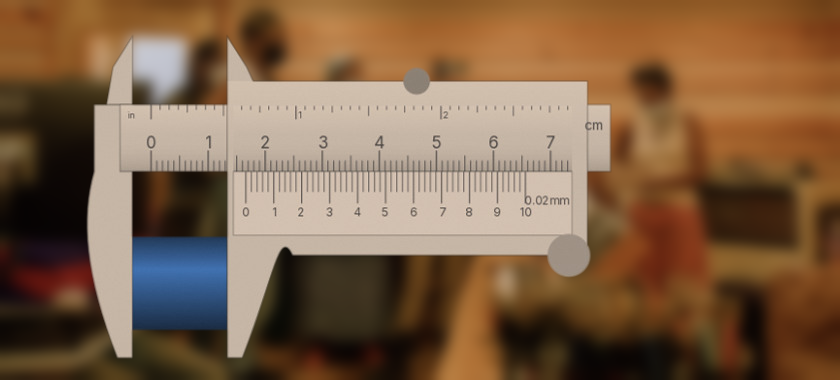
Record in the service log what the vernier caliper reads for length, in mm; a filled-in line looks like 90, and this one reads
16.6
